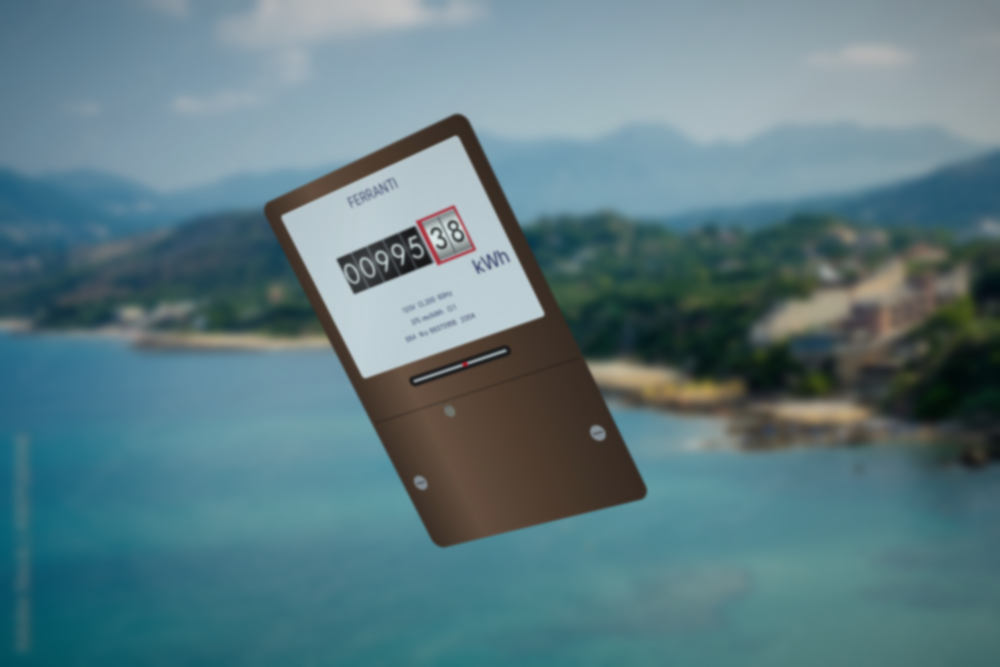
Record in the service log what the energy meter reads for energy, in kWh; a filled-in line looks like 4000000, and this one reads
995.38
